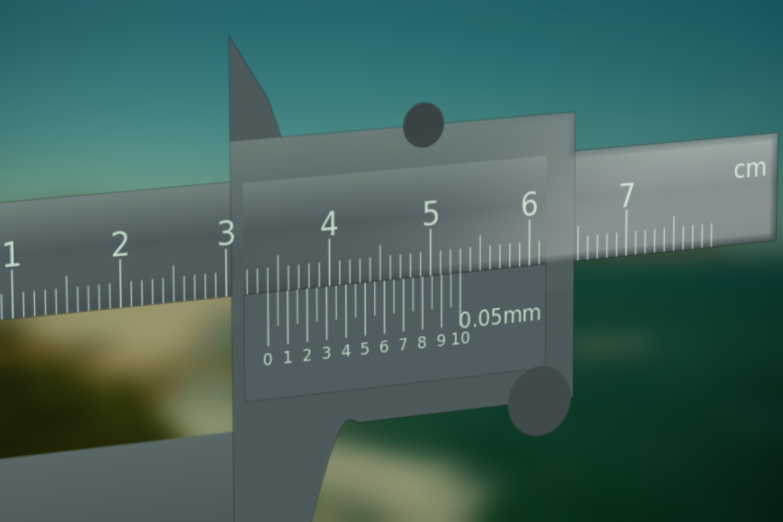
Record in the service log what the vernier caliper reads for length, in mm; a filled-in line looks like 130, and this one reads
34.0
